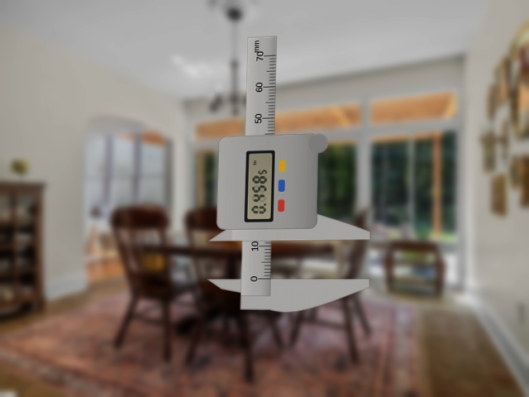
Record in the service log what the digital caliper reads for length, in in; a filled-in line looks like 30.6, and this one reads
0.4585
